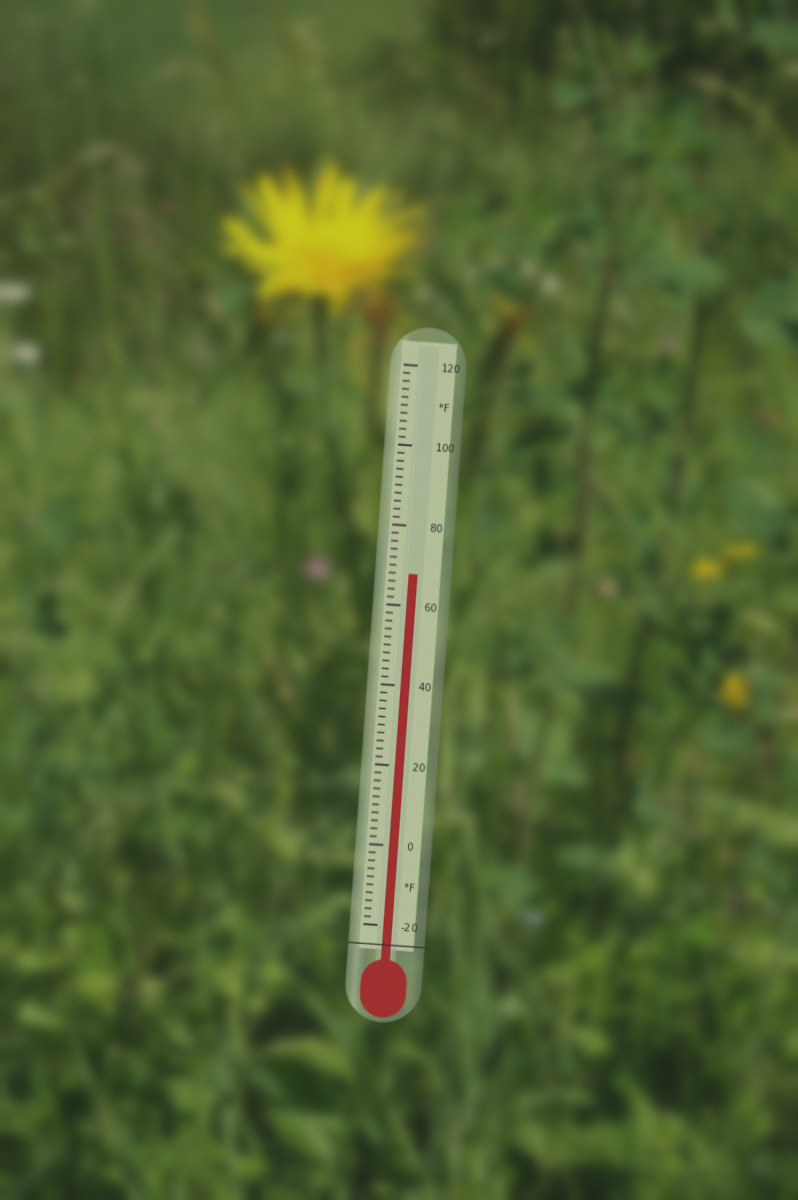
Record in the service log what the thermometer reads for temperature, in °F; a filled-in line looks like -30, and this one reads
68
